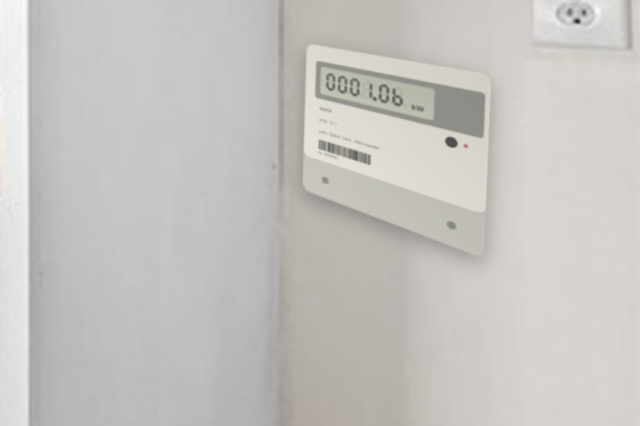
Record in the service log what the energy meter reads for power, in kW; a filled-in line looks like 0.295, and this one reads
1.06
